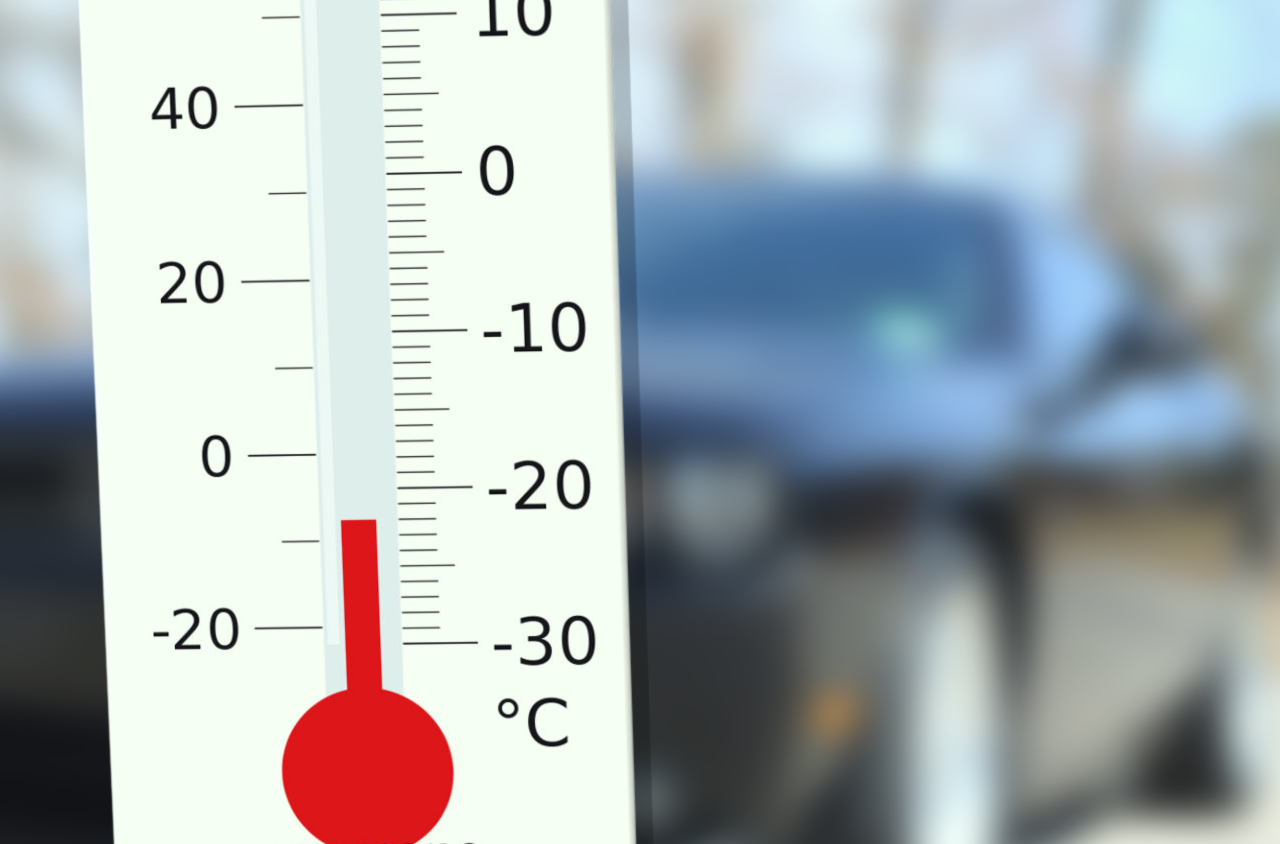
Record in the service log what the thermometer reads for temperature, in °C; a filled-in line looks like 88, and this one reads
-22
